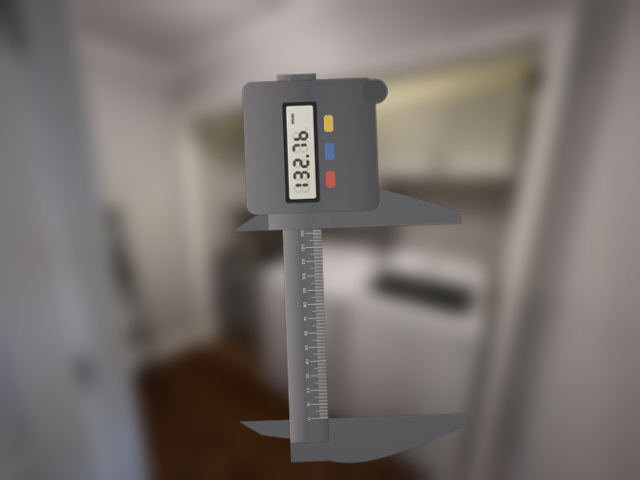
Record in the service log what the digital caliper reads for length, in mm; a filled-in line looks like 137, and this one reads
132.76
